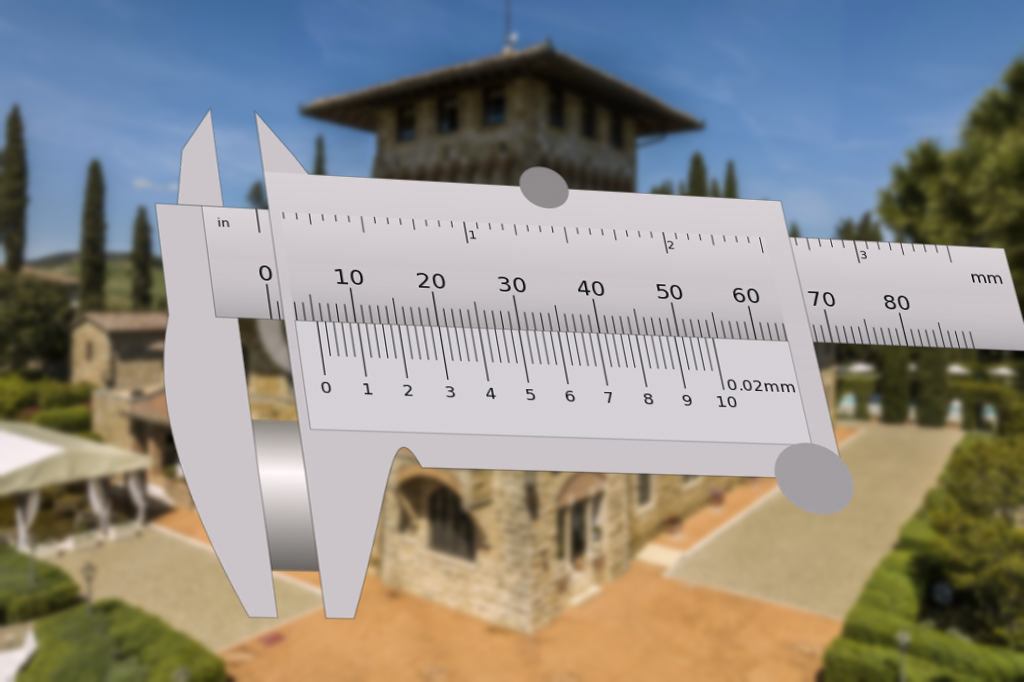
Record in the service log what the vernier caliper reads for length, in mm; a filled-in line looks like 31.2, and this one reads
5.4
